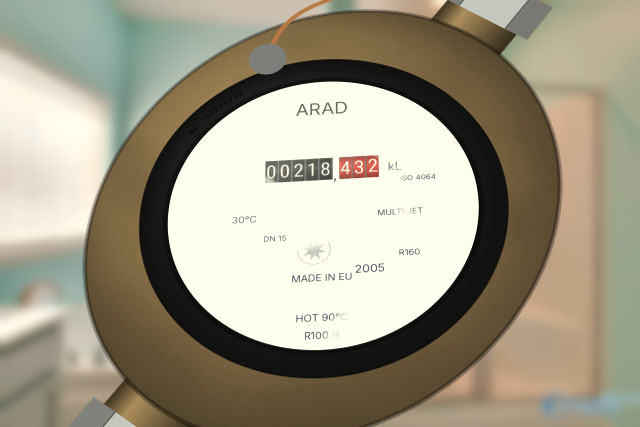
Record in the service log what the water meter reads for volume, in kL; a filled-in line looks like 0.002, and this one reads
218.432
